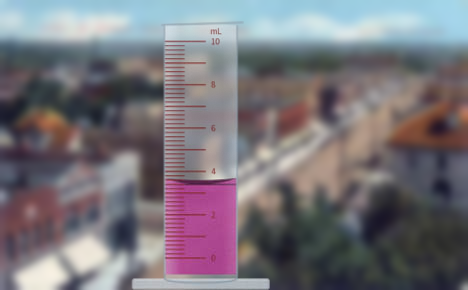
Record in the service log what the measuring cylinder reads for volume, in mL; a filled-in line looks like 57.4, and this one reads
3.4
